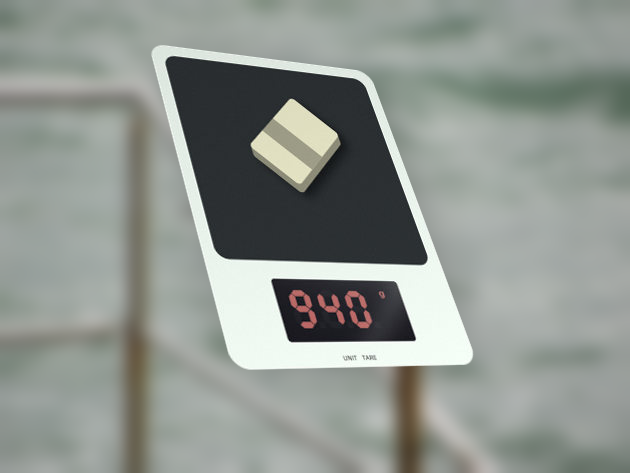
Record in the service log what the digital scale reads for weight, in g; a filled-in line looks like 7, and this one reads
940
